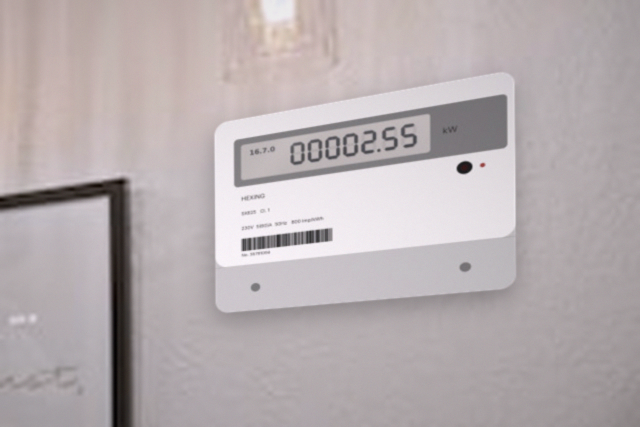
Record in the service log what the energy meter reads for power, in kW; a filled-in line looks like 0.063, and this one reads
2.55
